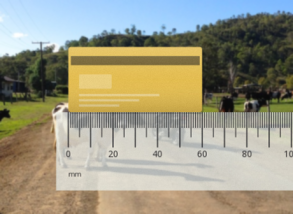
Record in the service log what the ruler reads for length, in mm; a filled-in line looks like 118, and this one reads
60
